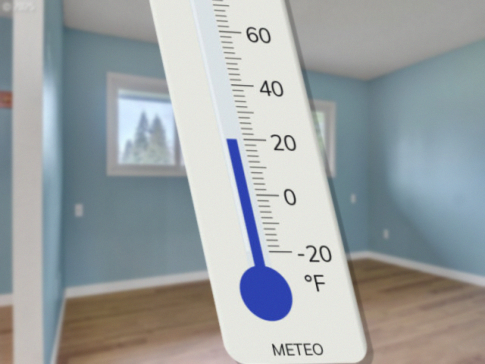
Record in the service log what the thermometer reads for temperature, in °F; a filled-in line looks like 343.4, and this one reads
20
